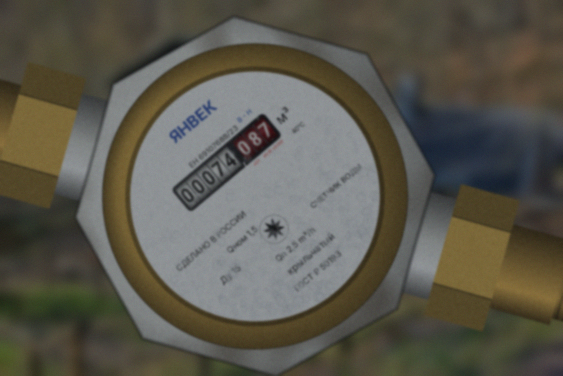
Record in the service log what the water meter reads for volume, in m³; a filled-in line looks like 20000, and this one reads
74.087
